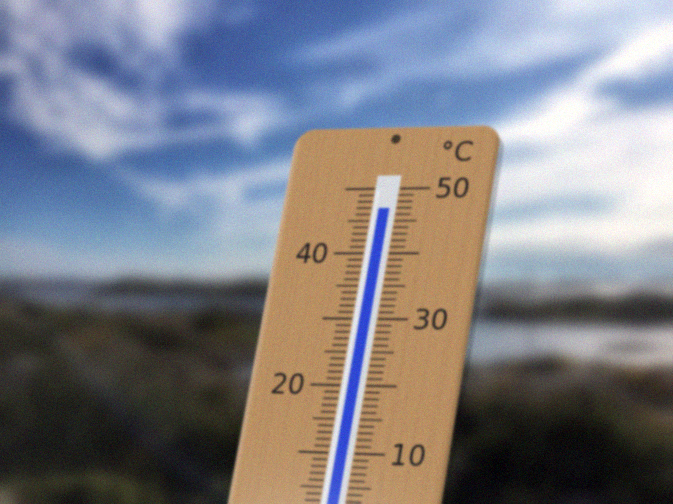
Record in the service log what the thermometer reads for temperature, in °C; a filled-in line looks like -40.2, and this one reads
47
